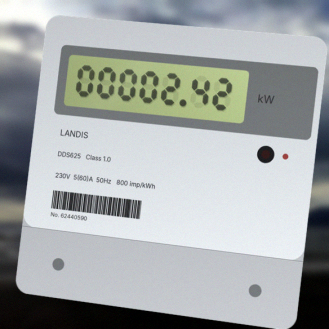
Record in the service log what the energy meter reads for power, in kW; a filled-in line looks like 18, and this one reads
2.42
